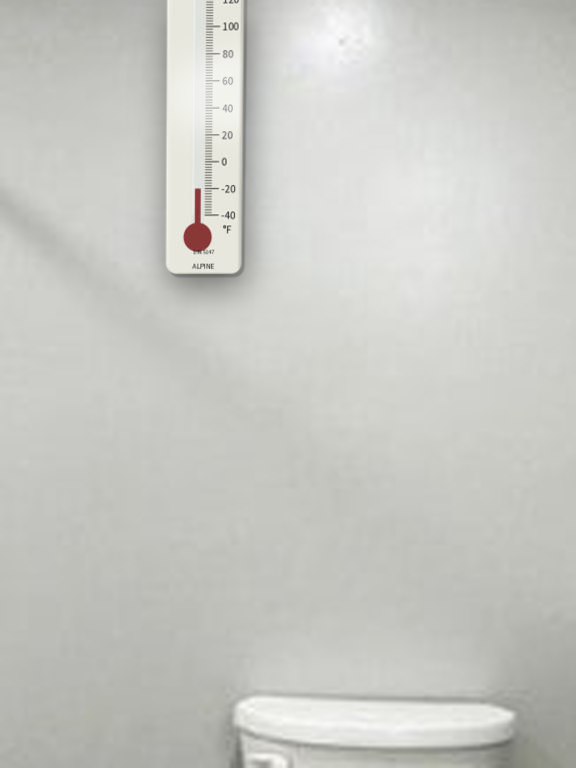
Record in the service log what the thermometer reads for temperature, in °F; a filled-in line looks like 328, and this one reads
-20
